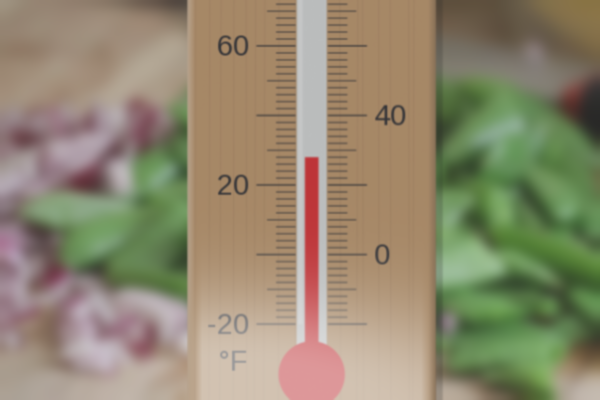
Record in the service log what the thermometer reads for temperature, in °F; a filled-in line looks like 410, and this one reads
28
